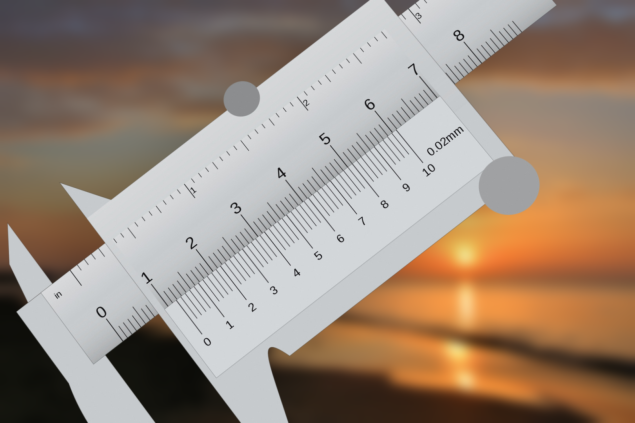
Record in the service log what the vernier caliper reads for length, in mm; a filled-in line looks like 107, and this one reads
11.8
